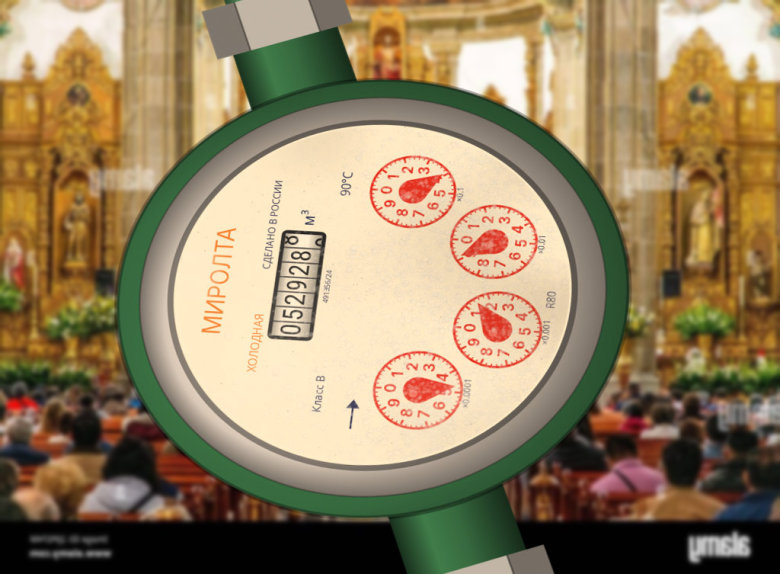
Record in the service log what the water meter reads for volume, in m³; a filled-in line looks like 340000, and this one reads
529288.3914
